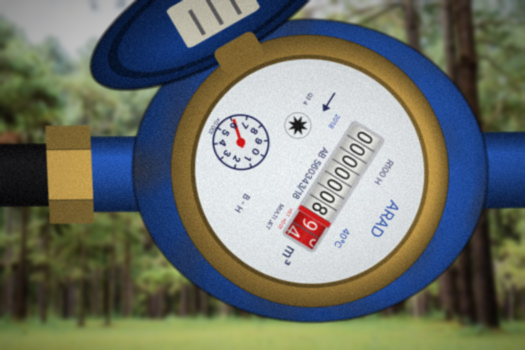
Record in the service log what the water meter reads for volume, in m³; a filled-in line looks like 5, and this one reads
8.936
